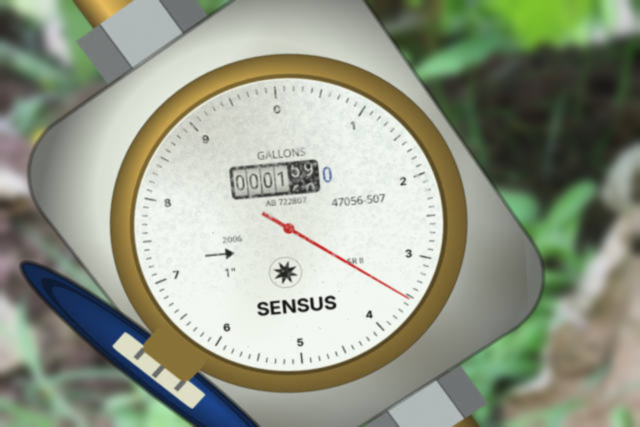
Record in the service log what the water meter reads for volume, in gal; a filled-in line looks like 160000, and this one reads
1593.5
